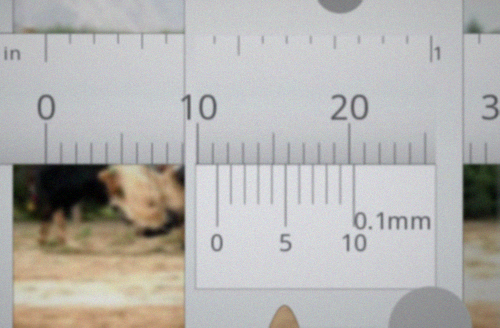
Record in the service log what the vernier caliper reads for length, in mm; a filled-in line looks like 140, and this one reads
11.3
